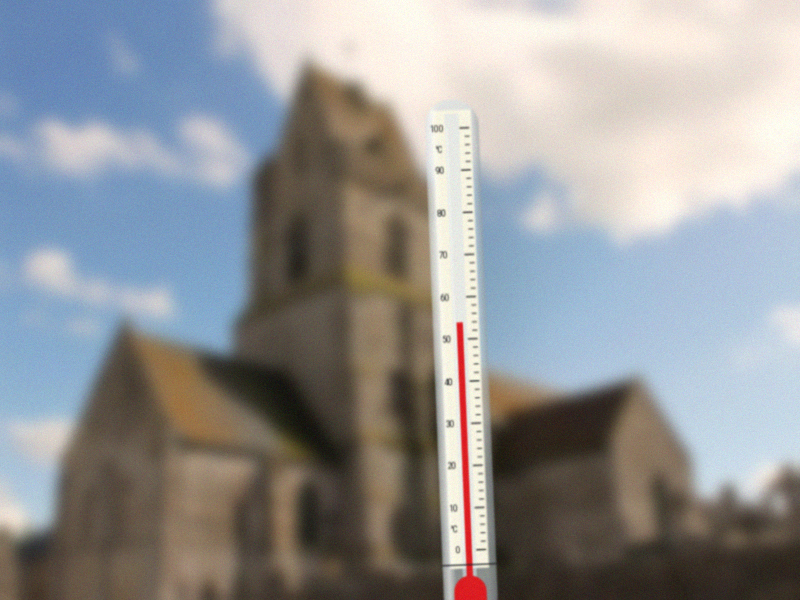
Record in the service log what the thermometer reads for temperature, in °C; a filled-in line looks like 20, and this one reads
54
